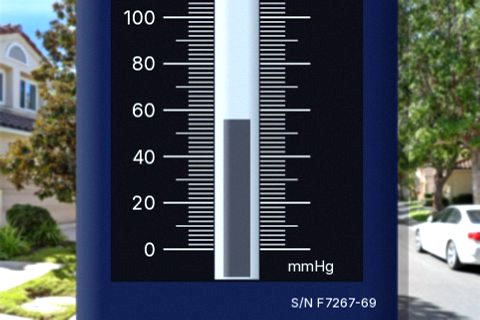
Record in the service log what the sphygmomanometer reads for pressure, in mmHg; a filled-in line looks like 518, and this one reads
56
